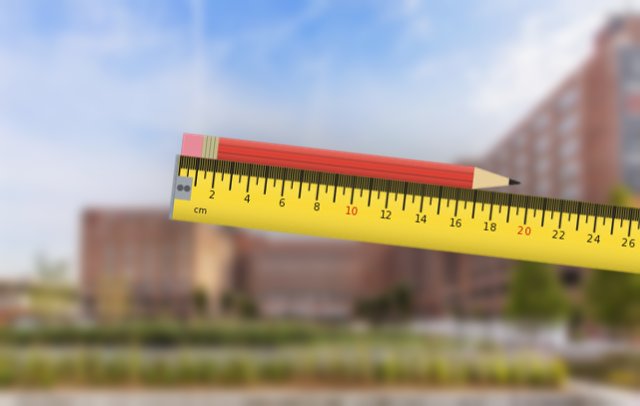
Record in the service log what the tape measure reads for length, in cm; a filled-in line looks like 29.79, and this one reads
19.5
